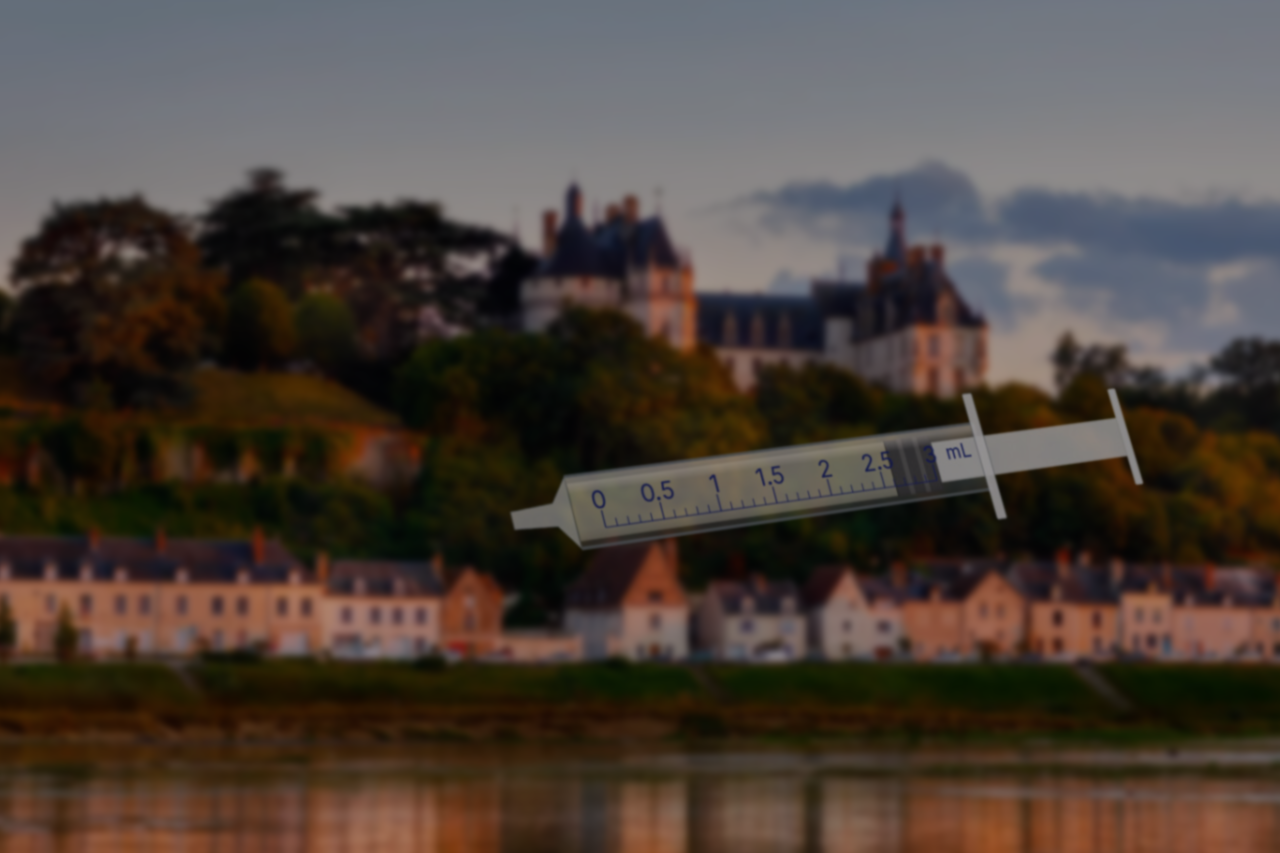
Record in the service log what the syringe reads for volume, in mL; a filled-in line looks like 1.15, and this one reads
2.6
